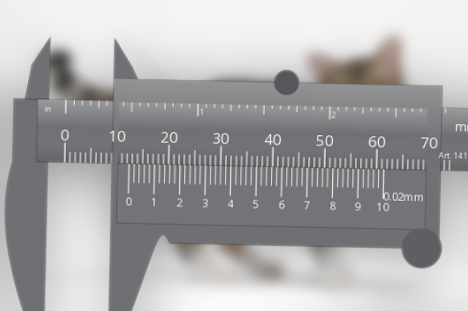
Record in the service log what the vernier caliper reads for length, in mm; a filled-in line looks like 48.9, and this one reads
12.4
